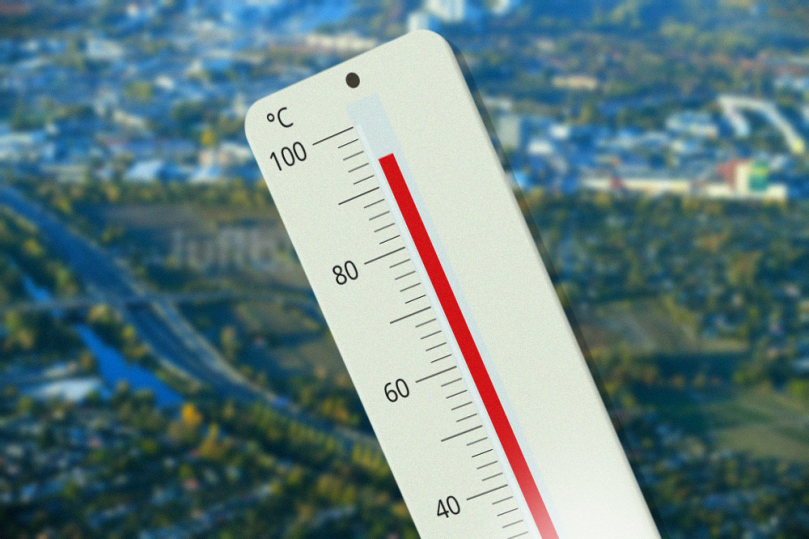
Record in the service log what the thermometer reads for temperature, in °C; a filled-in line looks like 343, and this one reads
94
